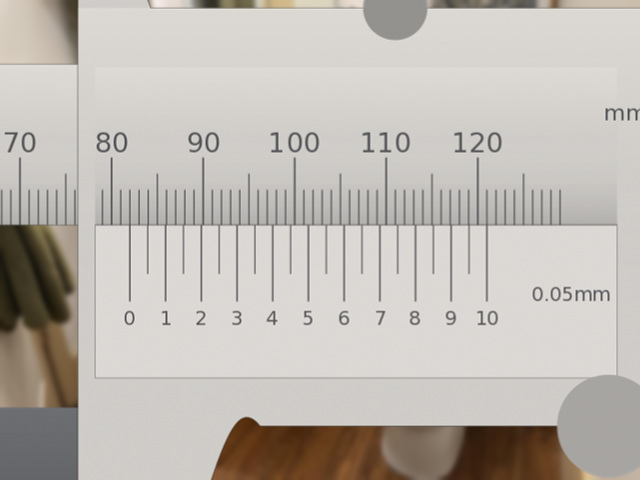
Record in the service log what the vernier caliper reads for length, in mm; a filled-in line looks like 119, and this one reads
82.0
